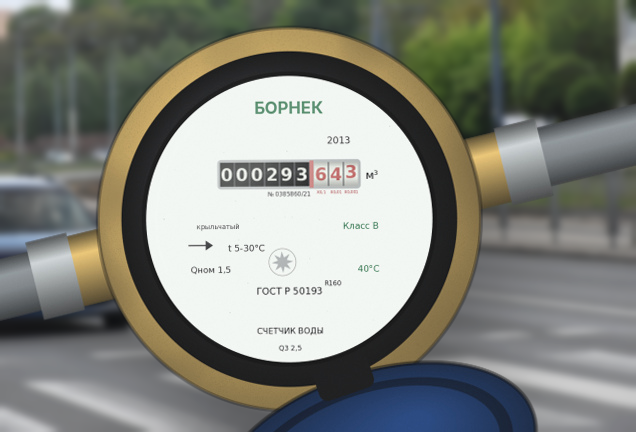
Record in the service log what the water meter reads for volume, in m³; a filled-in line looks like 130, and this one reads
293.643
